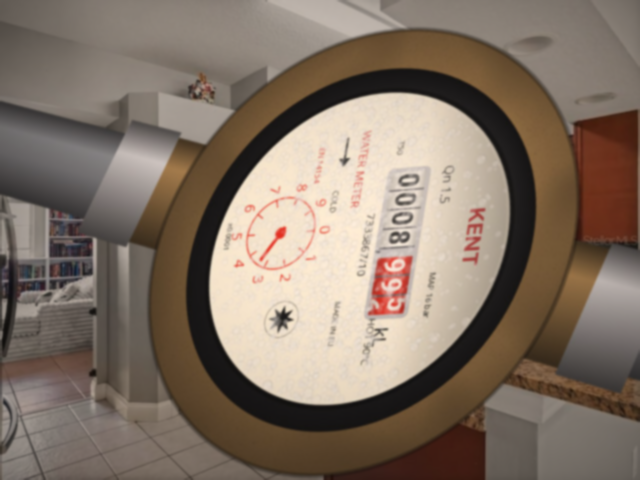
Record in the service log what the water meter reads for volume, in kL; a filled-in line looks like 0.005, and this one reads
8.9953
